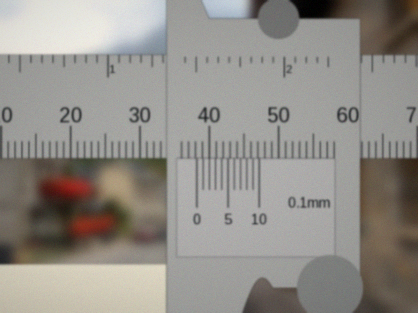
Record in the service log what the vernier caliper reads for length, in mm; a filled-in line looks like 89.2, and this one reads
38.2
